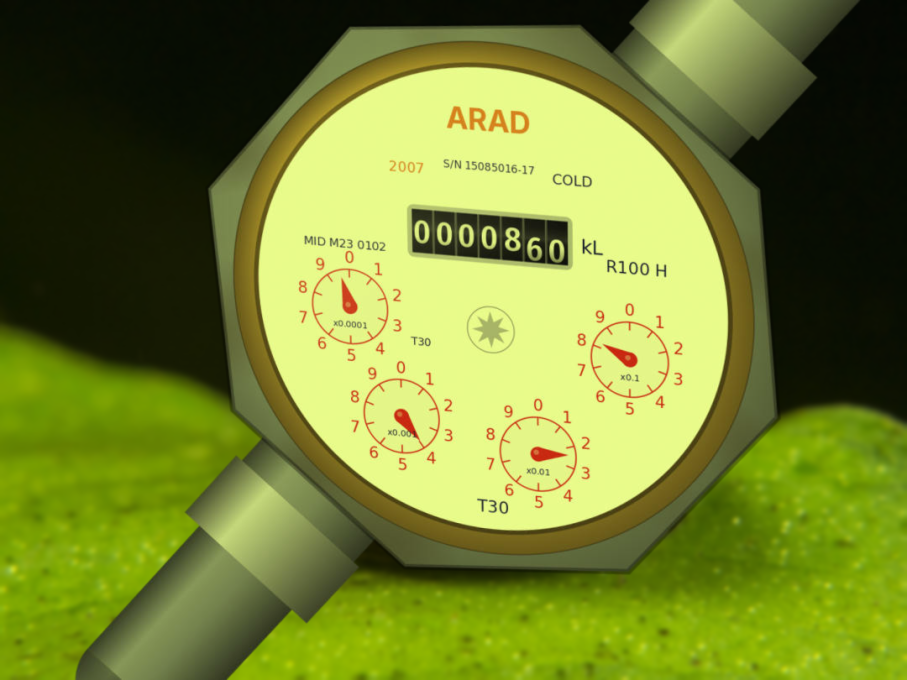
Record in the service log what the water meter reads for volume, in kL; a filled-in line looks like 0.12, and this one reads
859.8239
